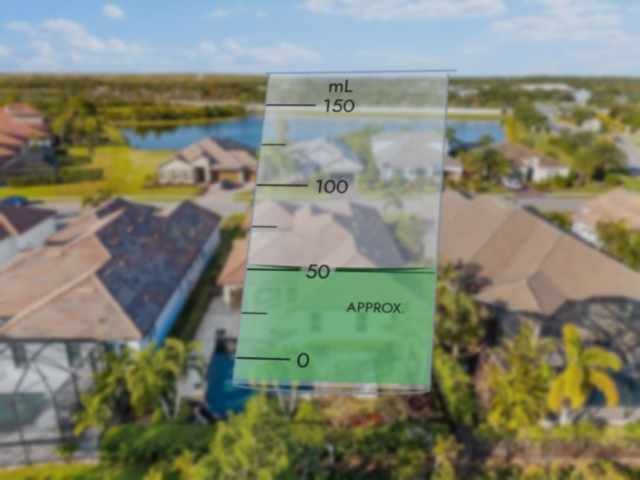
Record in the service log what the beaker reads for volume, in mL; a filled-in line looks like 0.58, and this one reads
50
